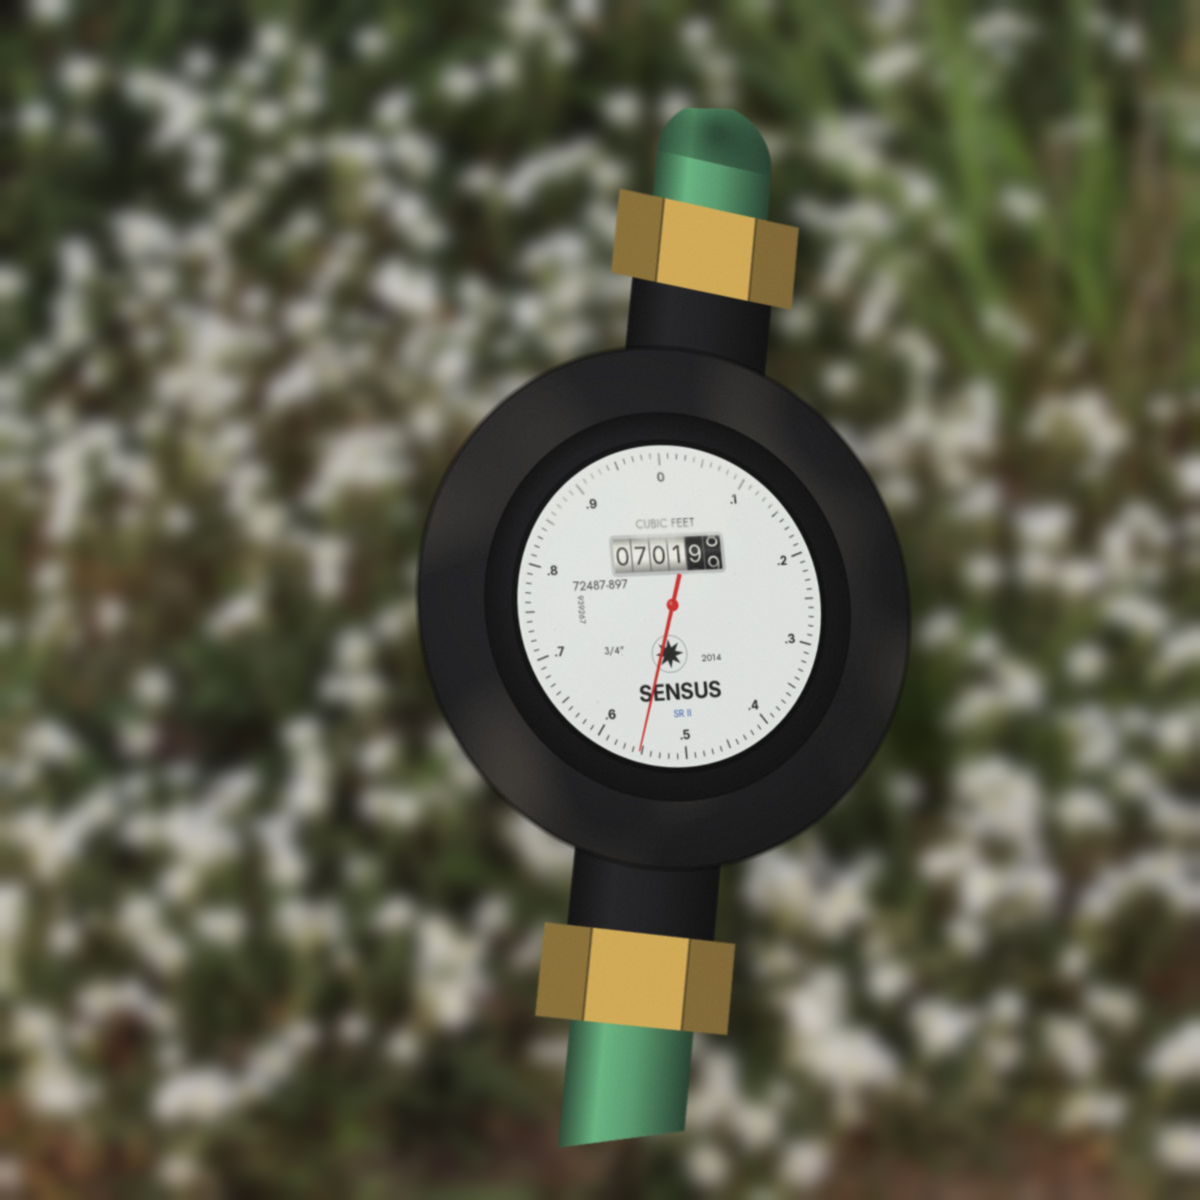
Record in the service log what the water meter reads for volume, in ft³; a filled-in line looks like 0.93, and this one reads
70198.55
